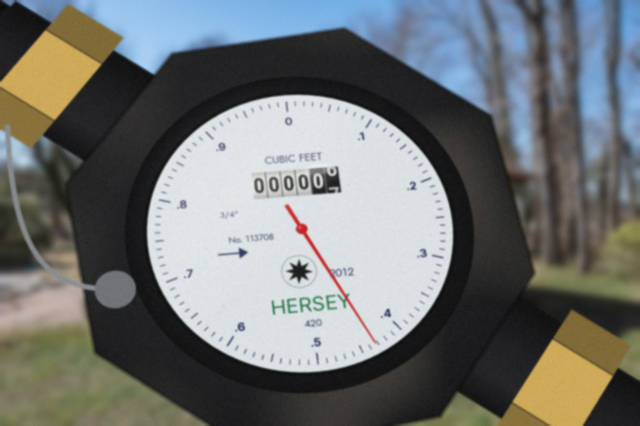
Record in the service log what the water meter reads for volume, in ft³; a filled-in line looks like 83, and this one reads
6.43
